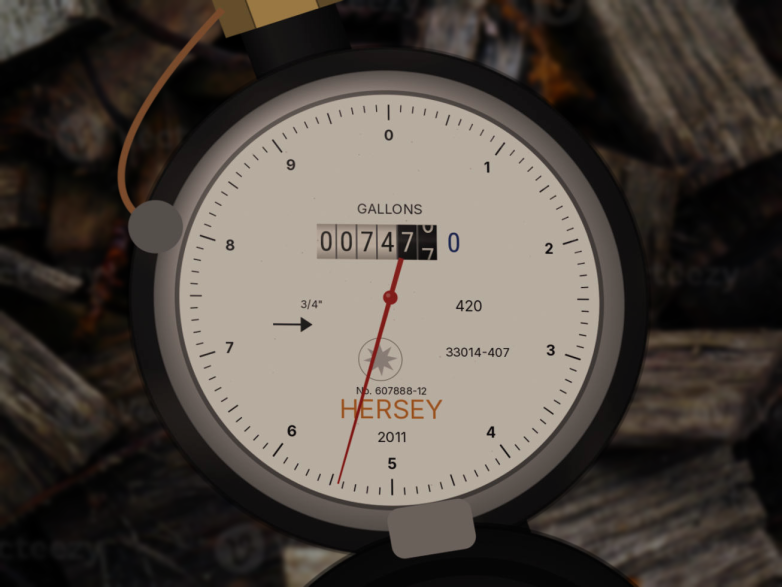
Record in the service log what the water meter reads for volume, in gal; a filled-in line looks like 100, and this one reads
74765.4
